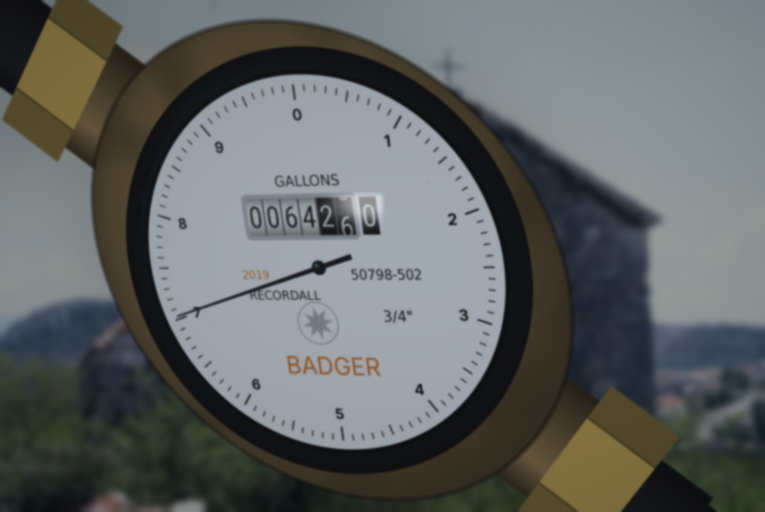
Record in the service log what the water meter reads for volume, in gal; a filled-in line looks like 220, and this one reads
64257.0
